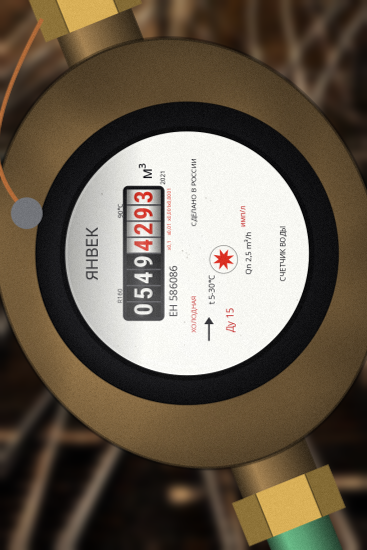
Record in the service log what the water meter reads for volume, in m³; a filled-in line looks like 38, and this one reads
549.4293
